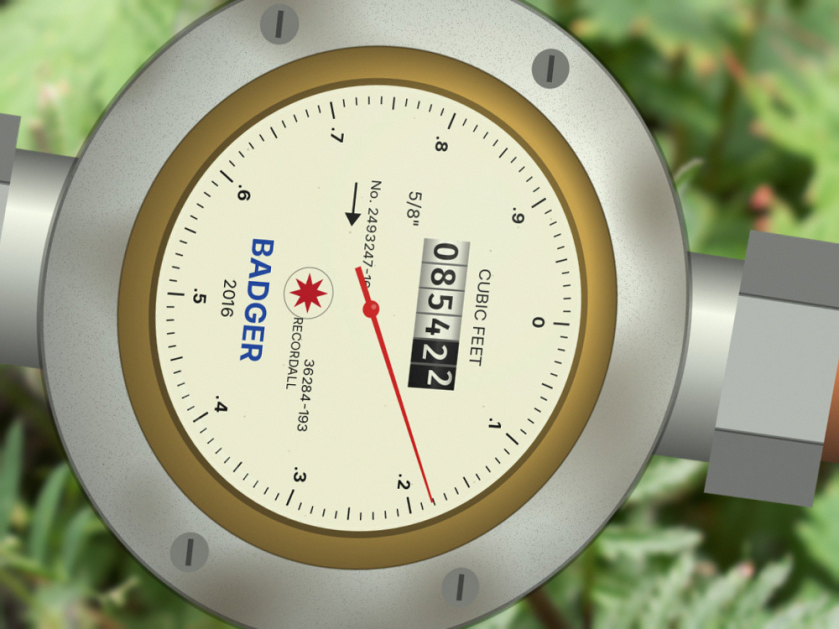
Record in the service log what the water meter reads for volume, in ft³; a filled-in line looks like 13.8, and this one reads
85422.18
